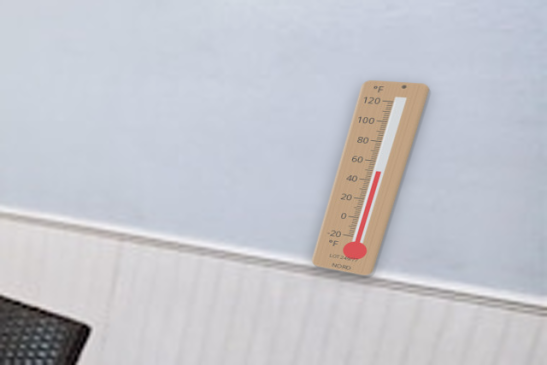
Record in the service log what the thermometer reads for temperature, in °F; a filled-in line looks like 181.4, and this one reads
50
